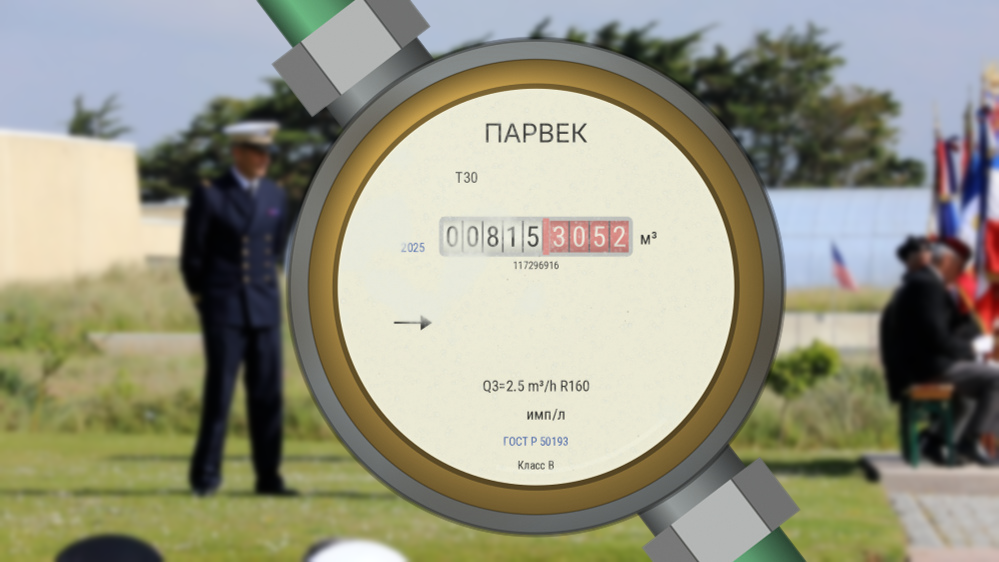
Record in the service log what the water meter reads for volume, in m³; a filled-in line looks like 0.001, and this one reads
815.3052
